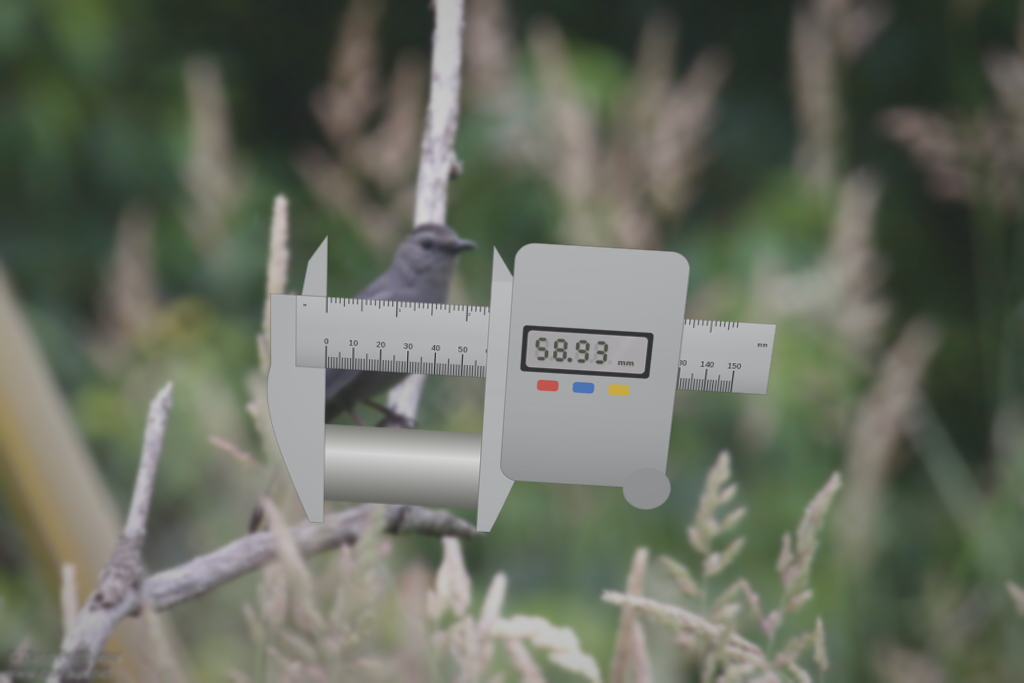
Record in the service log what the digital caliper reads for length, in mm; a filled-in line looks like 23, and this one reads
58.93
